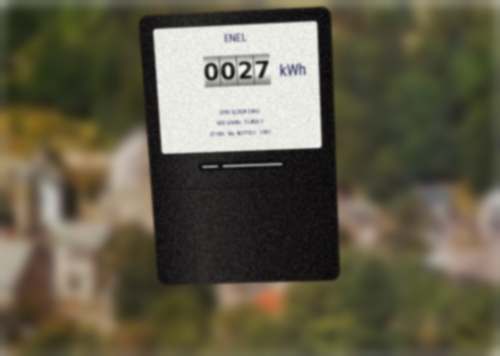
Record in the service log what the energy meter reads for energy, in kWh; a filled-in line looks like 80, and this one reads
27
